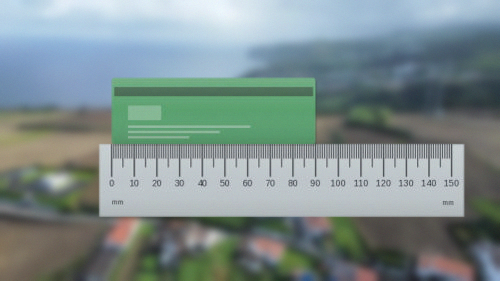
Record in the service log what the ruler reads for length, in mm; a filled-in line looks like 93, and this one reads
90
